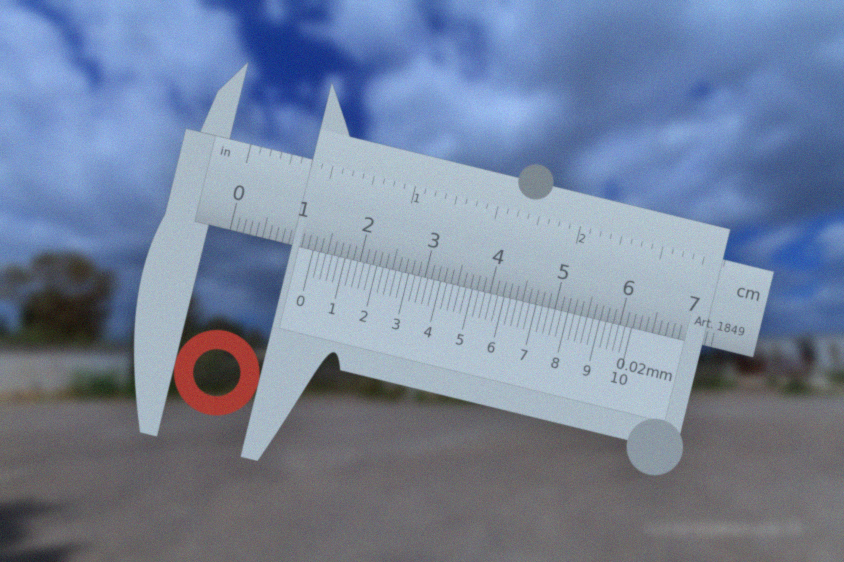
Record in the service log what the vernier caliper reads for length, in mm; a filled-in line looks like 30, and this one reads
12.8
